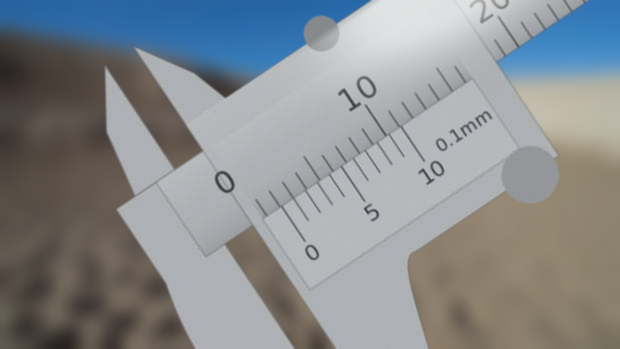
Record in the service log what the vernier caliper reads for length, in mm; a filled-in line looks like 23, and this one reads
2.1
